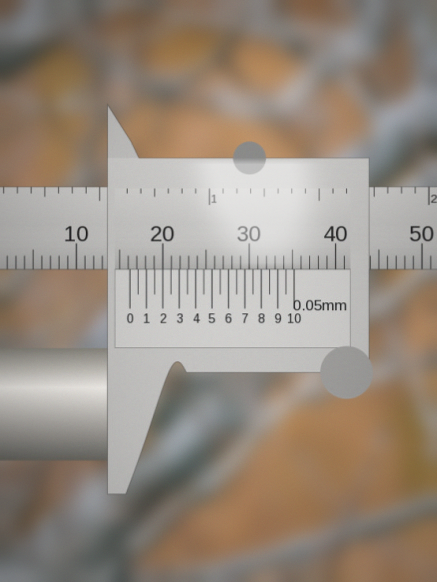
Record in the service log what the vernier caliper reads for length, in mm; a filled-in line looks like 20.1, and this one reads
16.2
